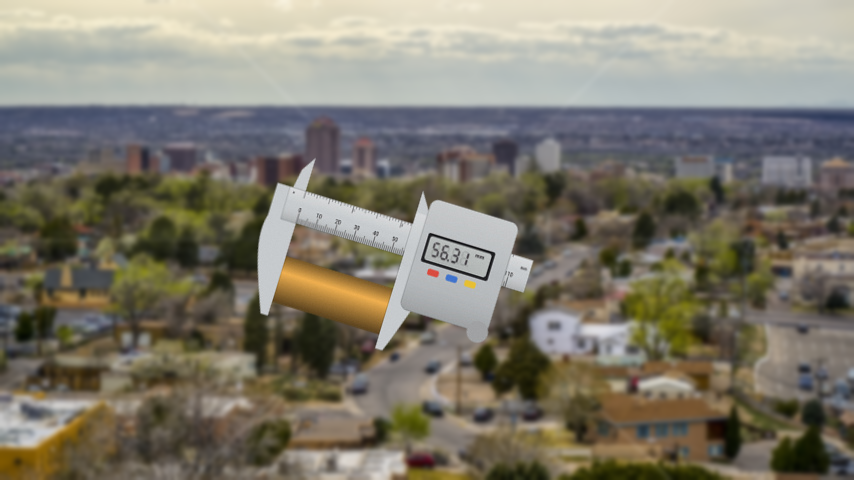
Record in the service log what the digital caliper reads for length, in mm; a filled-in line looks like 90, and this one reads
56.31
